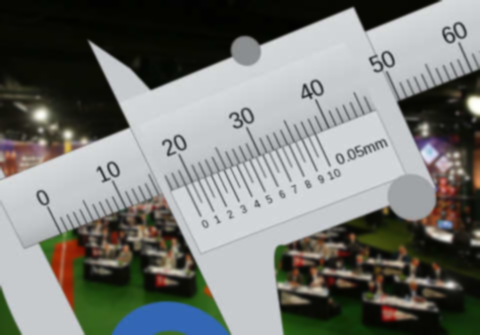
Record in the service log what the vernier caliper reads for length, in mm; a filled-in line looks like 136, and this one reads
19.0
